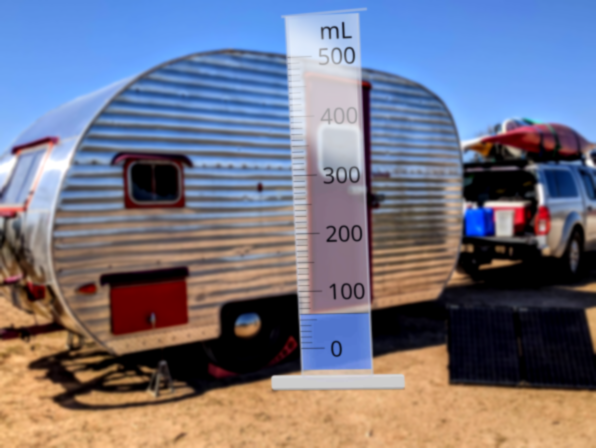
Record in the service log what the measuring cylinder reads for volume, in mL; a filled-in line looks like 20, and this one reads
60
